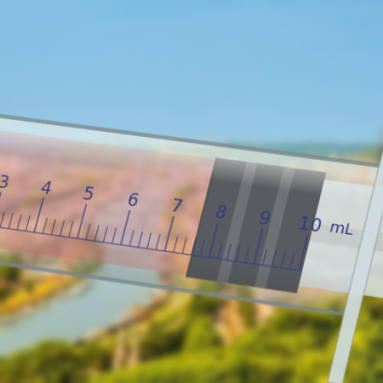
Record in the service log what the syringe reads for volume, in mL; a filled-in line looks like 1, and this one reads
7.6
